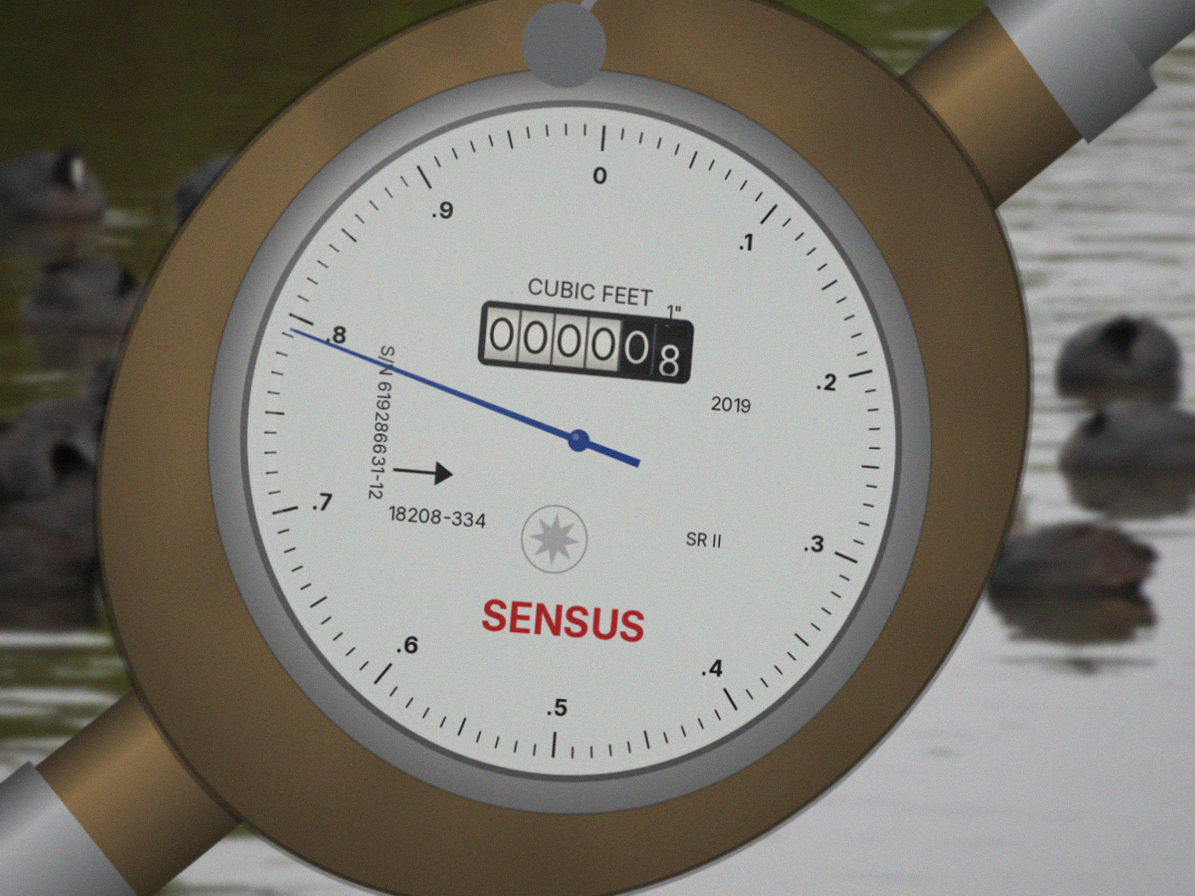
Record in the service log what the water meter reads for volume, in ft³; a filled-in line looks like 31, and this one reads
7.79
